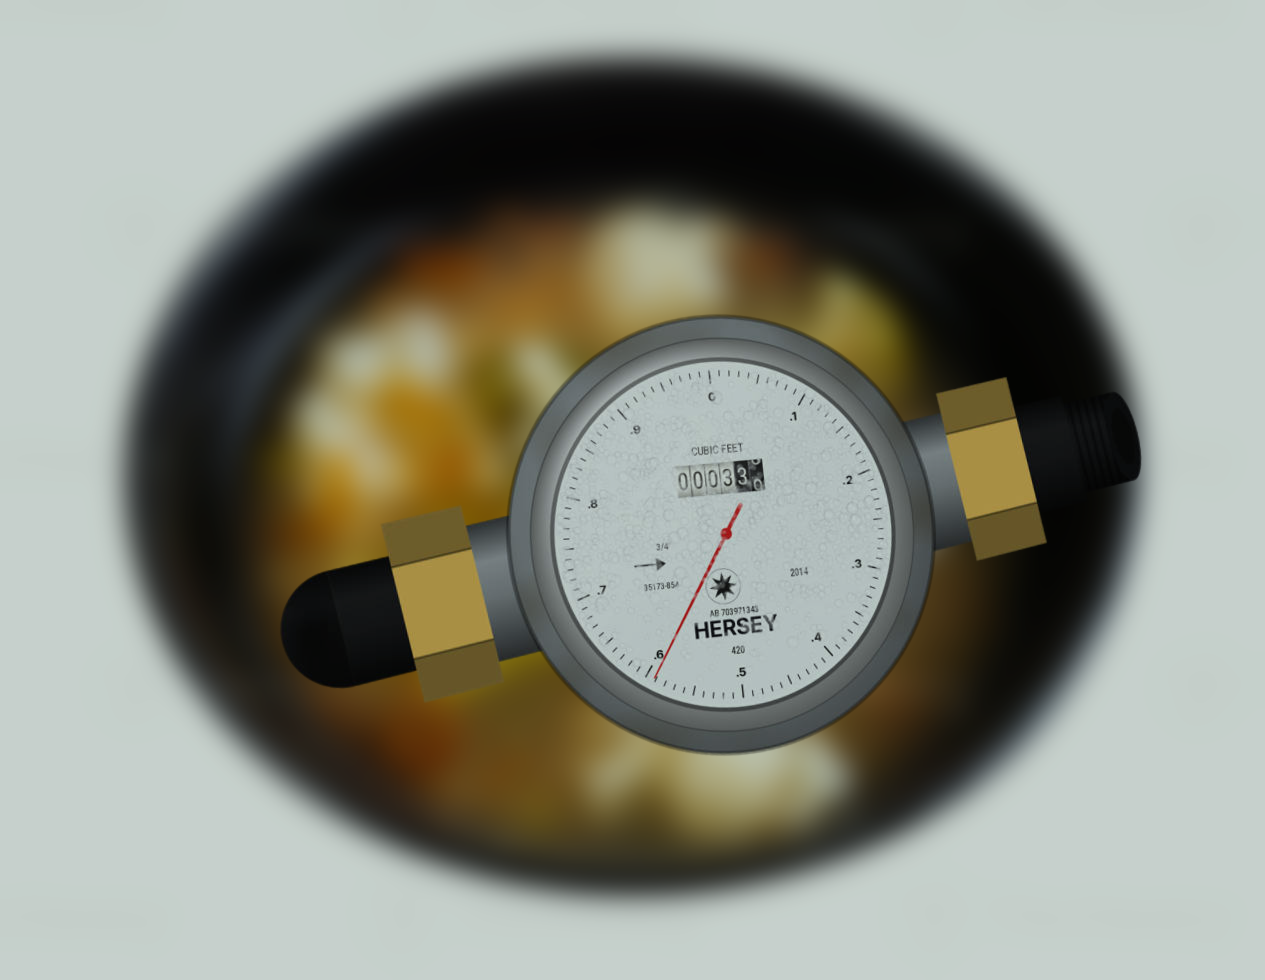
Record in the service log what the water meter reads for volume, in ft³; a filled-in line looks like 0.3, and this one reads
338.59
